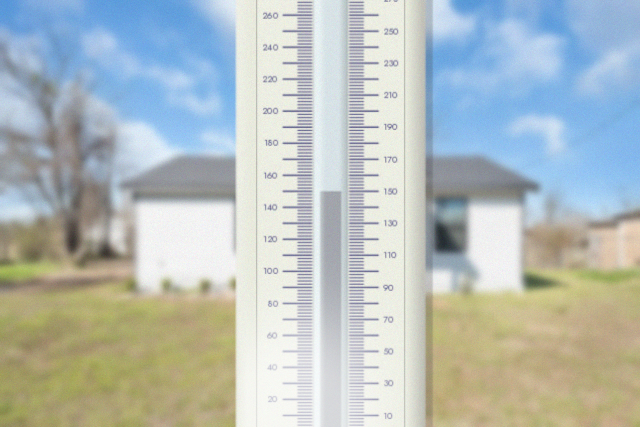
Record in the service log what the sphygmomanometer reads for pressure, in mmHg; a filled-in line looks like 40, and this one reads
150
